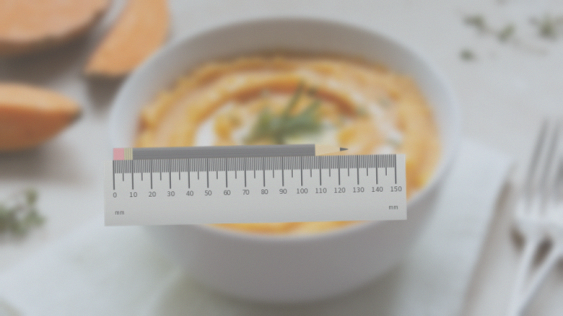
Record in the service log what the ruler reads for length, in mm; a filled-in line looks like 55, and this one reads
125
